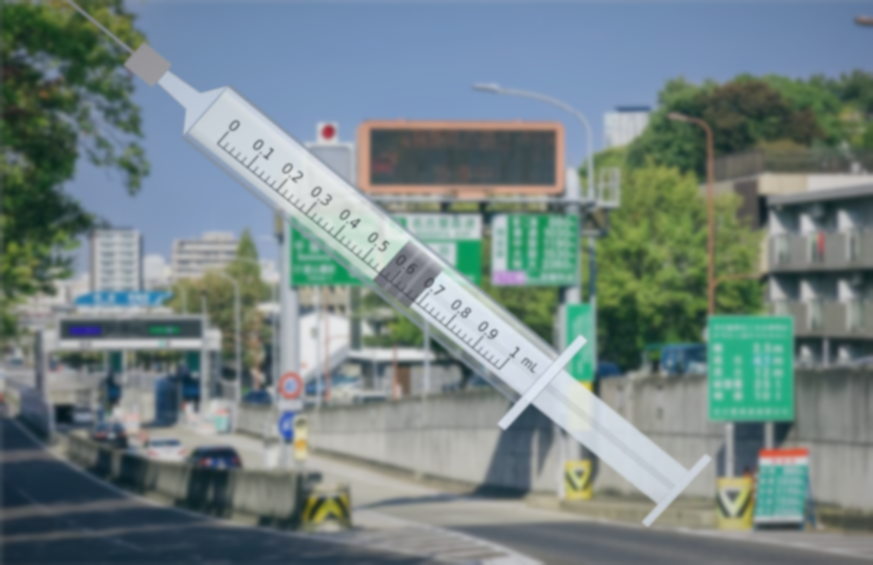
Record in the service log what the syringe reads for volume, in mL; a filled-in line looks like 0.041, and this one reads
0.56
